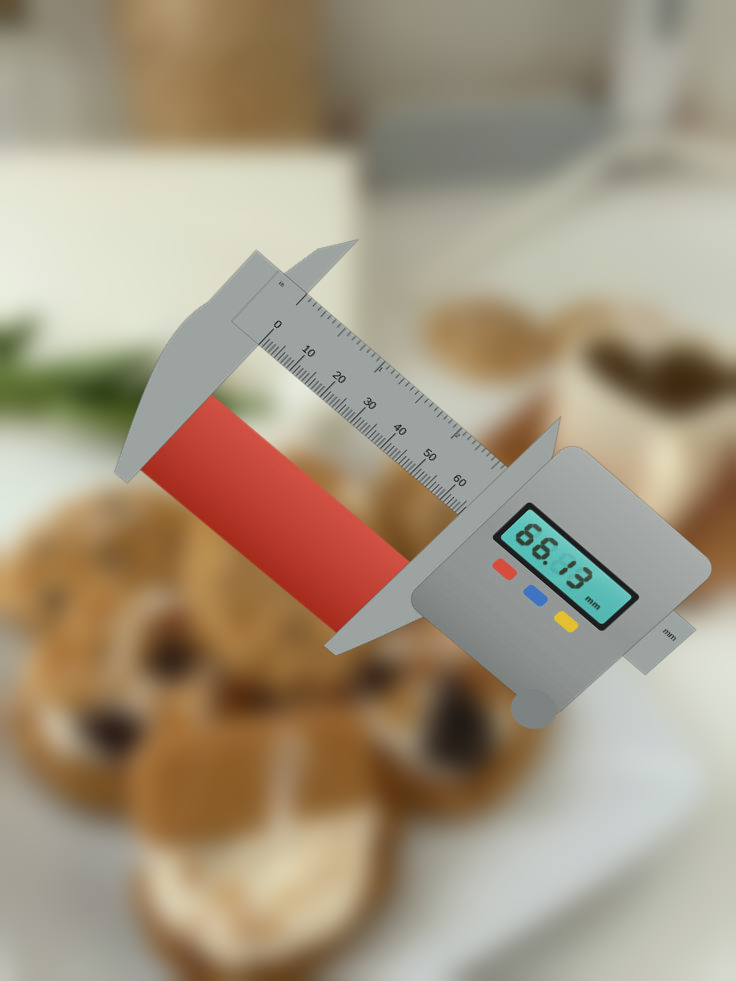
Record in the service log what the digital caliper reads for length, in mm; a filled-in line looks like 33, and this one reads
66.13
